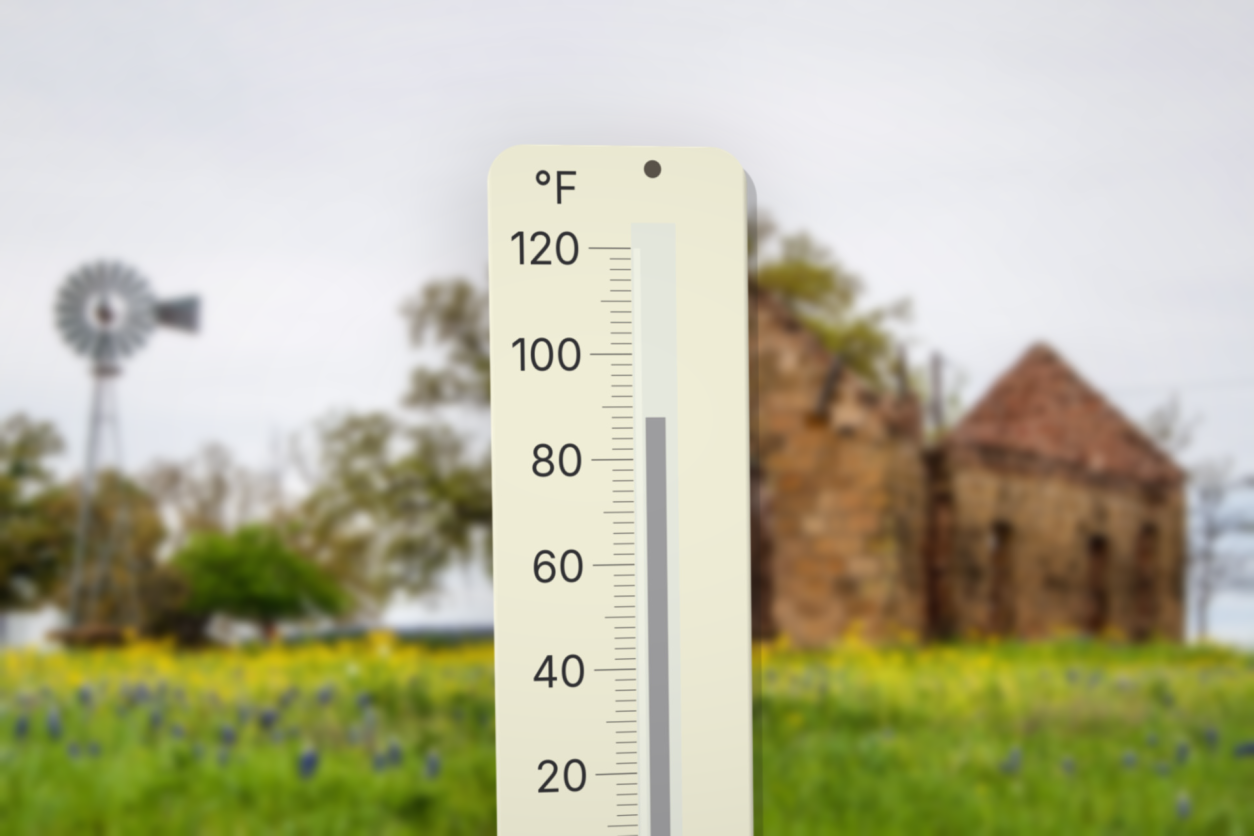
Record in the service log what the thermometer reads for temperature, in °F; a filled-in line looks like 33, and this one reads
88
